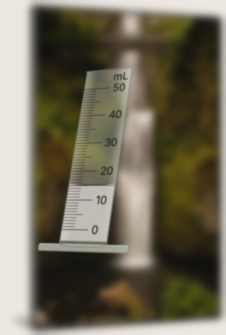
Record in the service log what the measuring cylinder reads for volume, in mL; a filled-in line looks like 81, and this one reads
15
